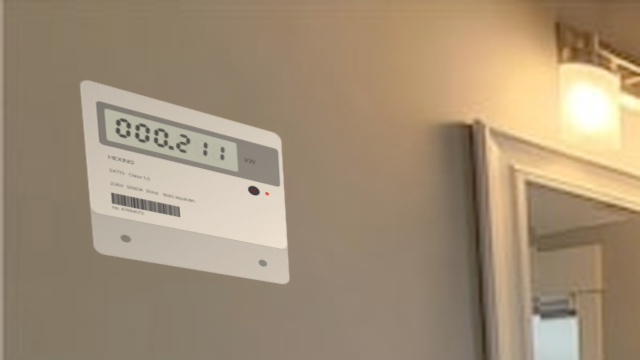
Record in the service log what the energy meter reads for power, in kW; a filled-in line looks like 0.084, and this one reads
0.211
